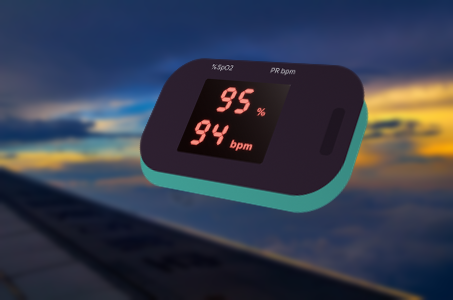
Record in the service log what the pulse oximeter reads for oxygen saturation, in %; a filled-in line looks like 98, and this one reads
95
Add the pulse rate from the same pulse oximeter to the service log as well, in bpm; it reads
94
